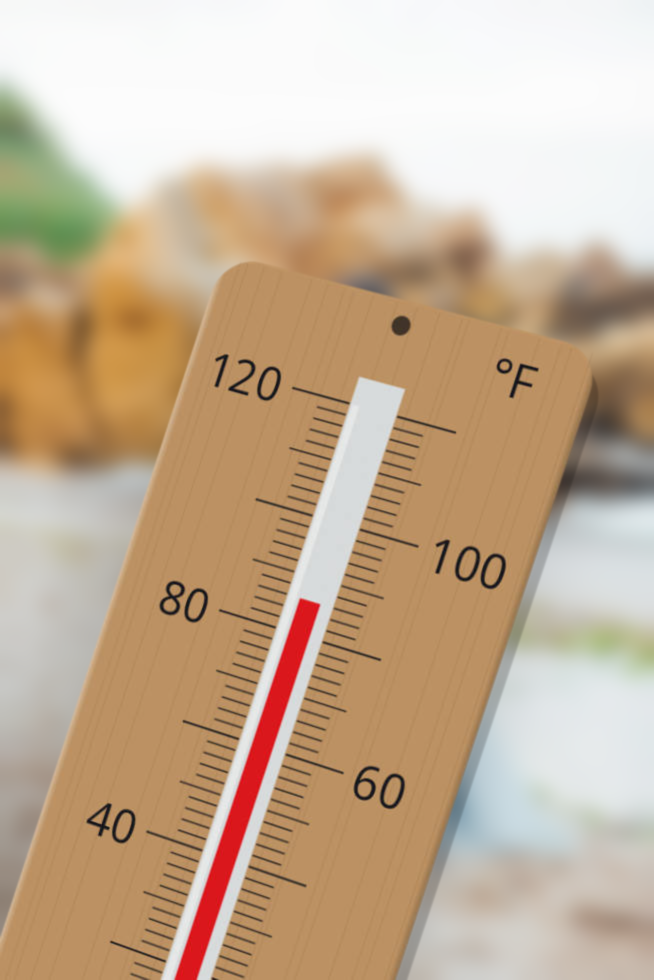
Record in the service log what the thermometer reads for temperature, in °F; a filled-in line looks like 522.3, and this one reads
86
